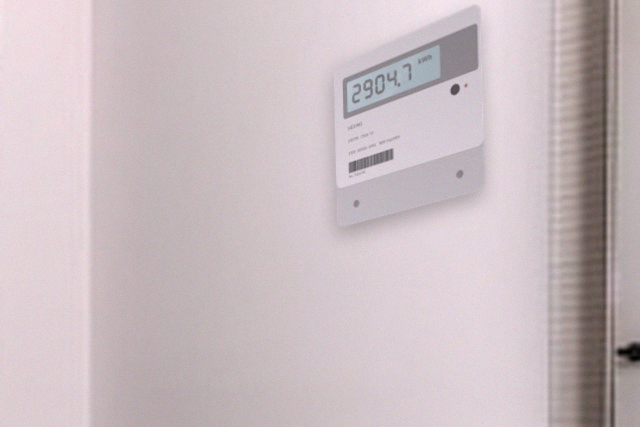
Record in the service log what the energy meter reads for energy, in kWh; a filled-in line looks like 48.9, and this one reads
2904.7
